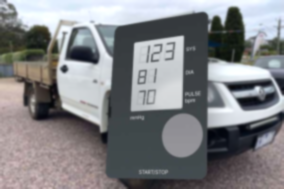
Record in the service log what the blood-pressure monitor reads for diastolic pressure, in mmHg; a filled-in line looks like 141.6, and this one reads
81
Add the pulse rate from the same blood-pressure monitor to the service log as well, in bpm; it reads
70
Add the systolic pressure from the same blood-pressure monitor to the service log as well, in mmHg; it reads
123
